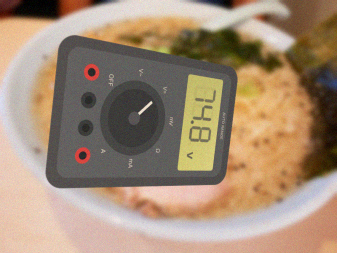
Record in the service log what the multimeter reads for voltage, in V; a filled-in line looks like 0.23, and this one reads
74.8
